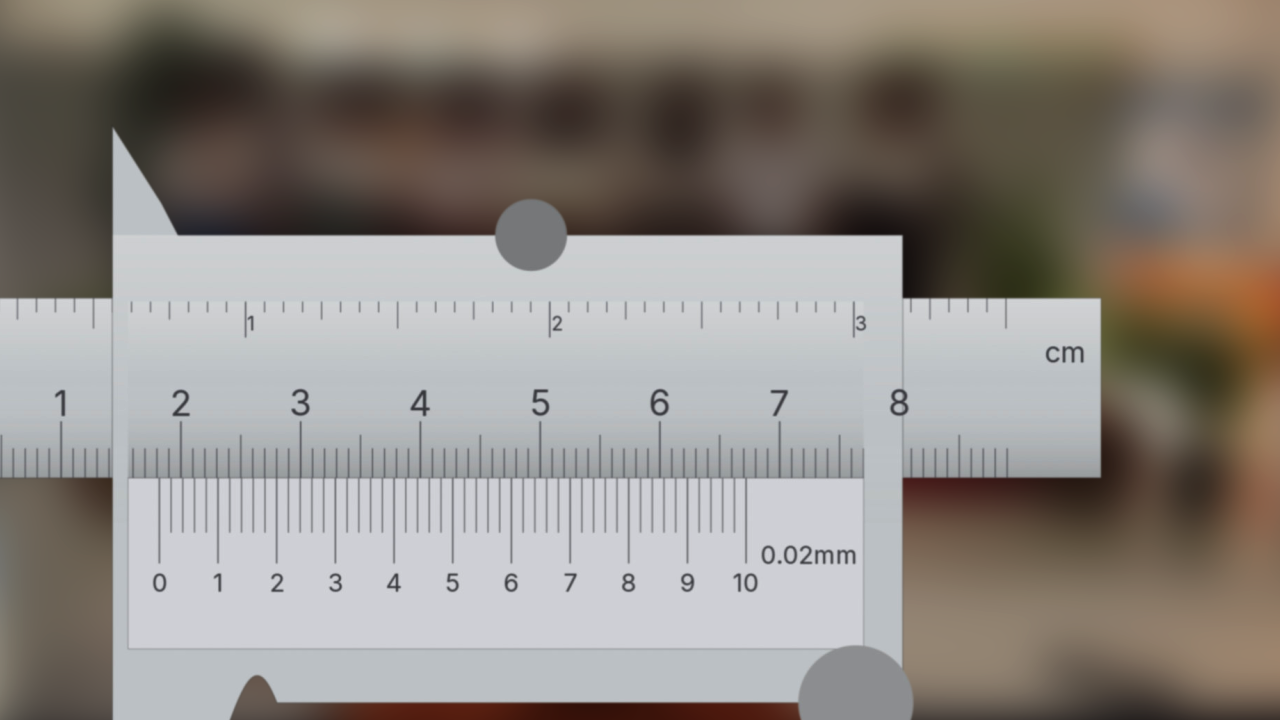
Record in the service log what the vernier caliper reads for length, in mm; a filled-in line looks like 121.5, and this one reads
18.2
